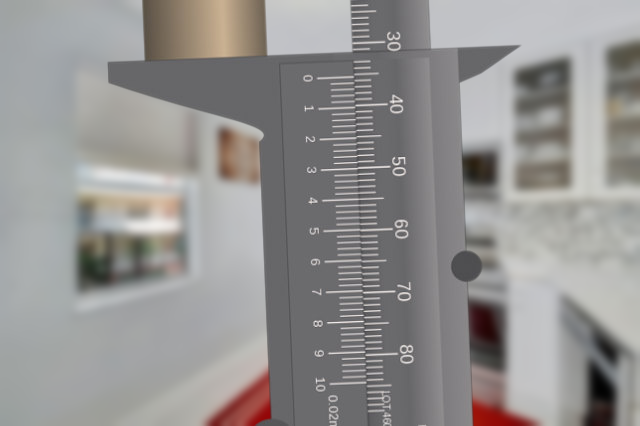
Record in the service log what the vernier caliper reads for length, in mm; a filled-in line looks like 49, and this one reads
35.4
